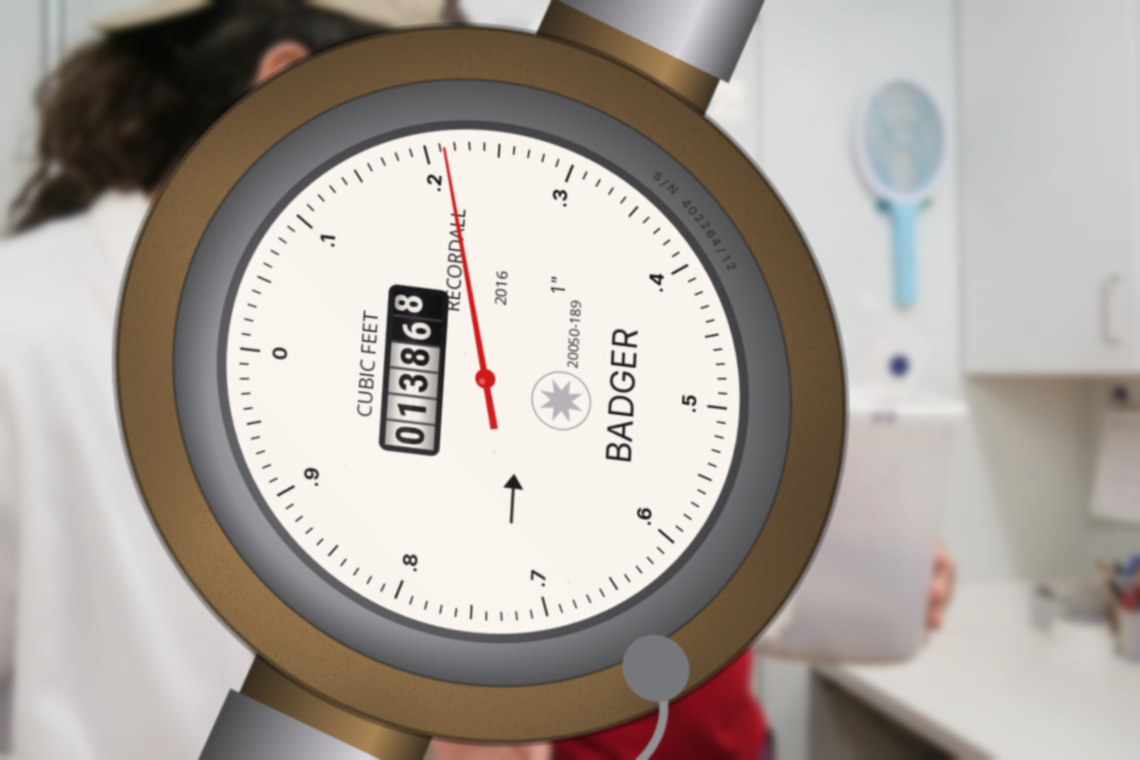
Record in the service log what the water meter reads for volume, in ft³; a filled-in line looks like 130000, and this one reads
13868.21
